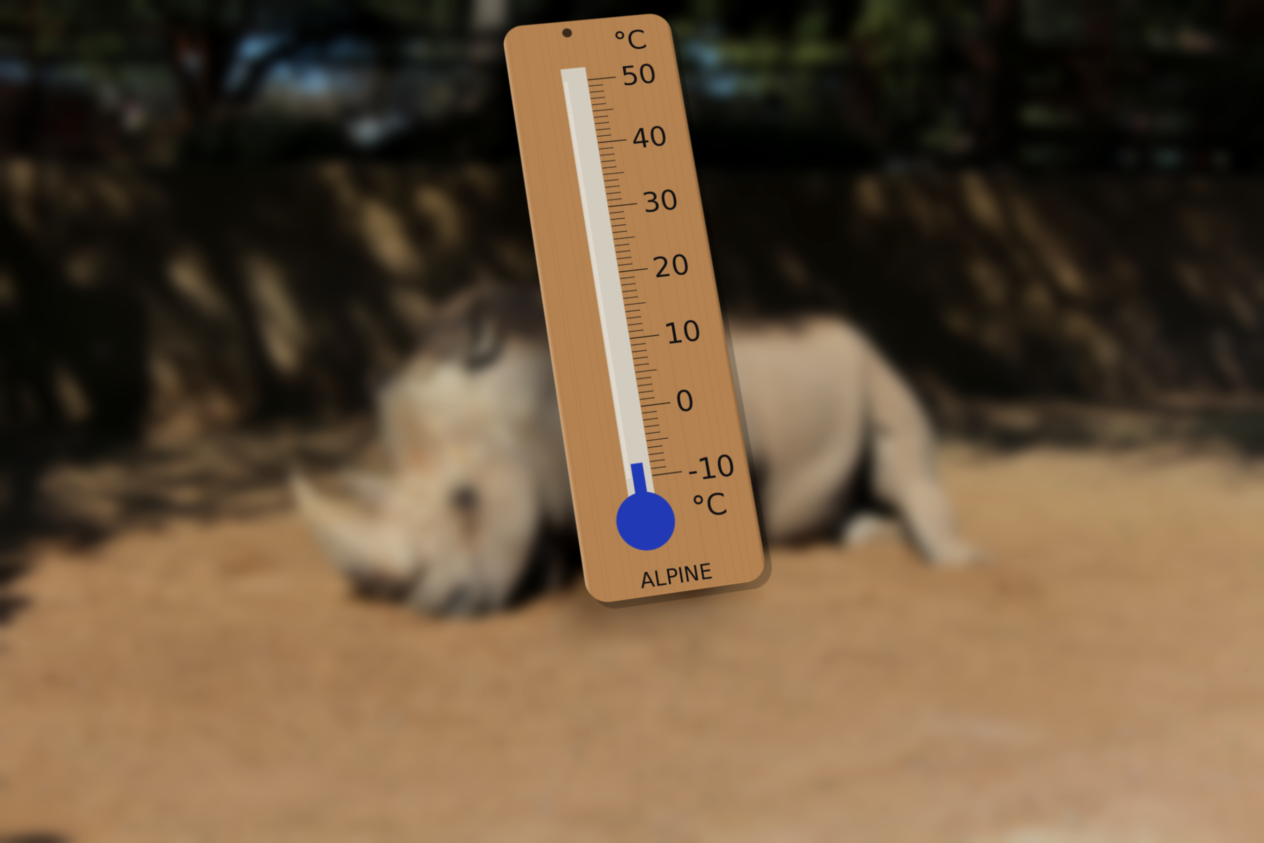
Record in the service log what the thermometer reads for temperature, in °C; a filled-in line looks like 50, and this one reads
-8
